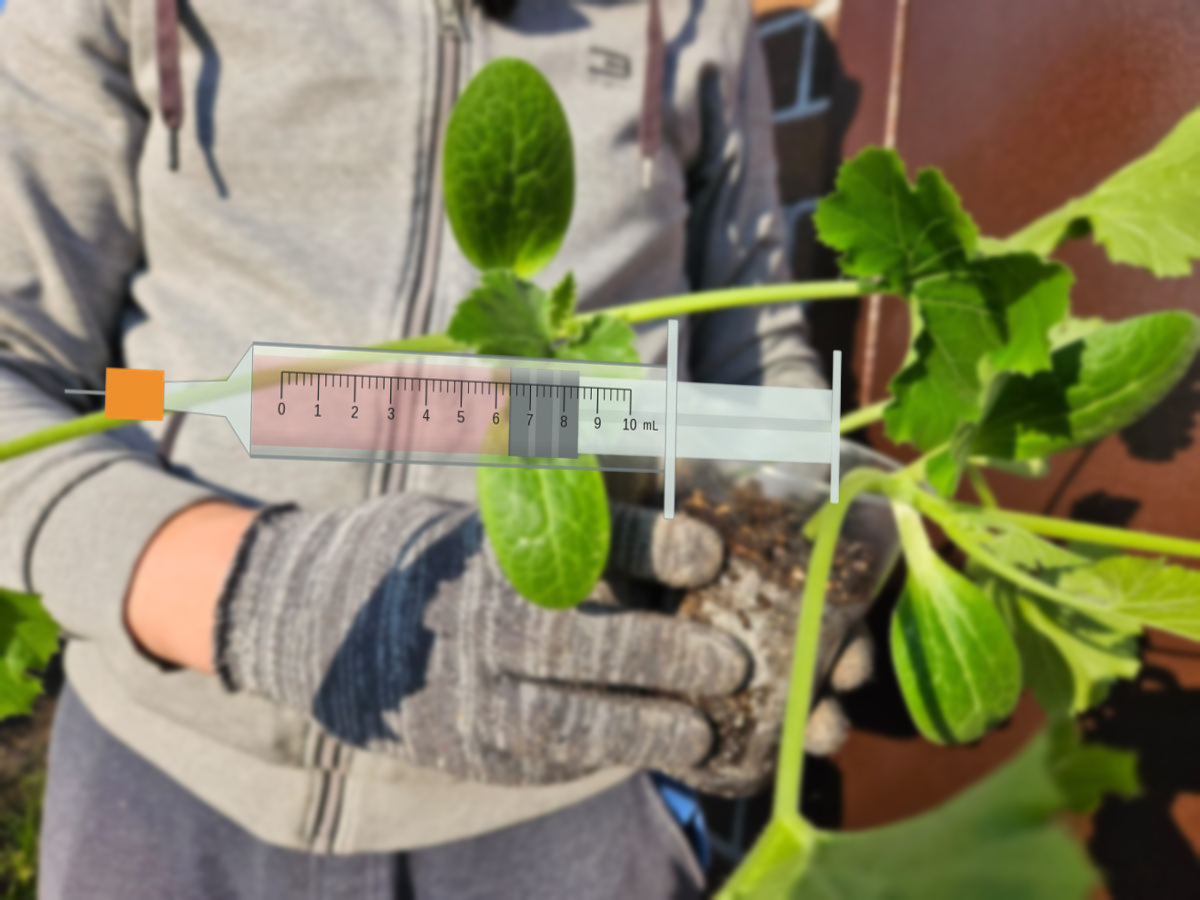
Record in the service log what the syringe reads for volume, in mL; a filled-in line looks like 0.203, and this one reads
6.4
